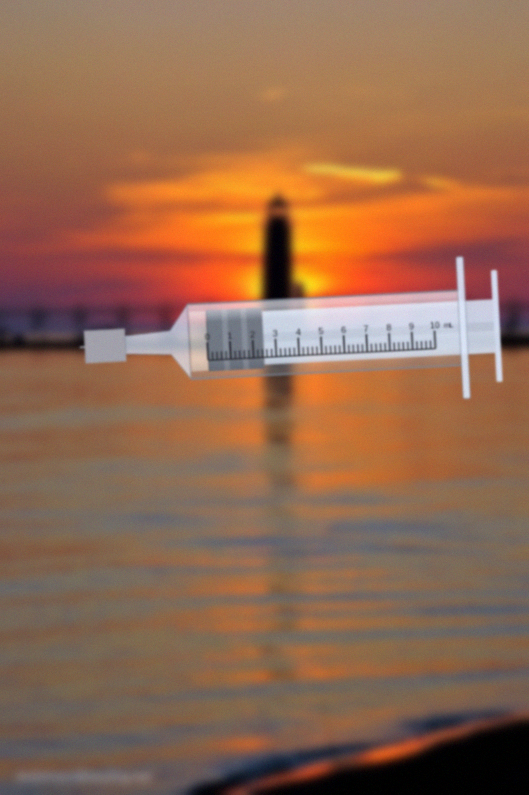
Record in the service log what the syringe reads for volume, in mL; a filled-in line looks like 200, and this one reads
0
